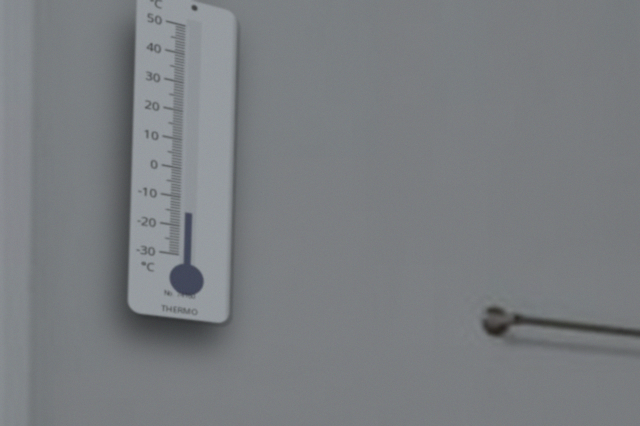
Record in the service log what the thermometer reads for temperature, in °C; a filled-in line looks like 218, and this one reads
-15
